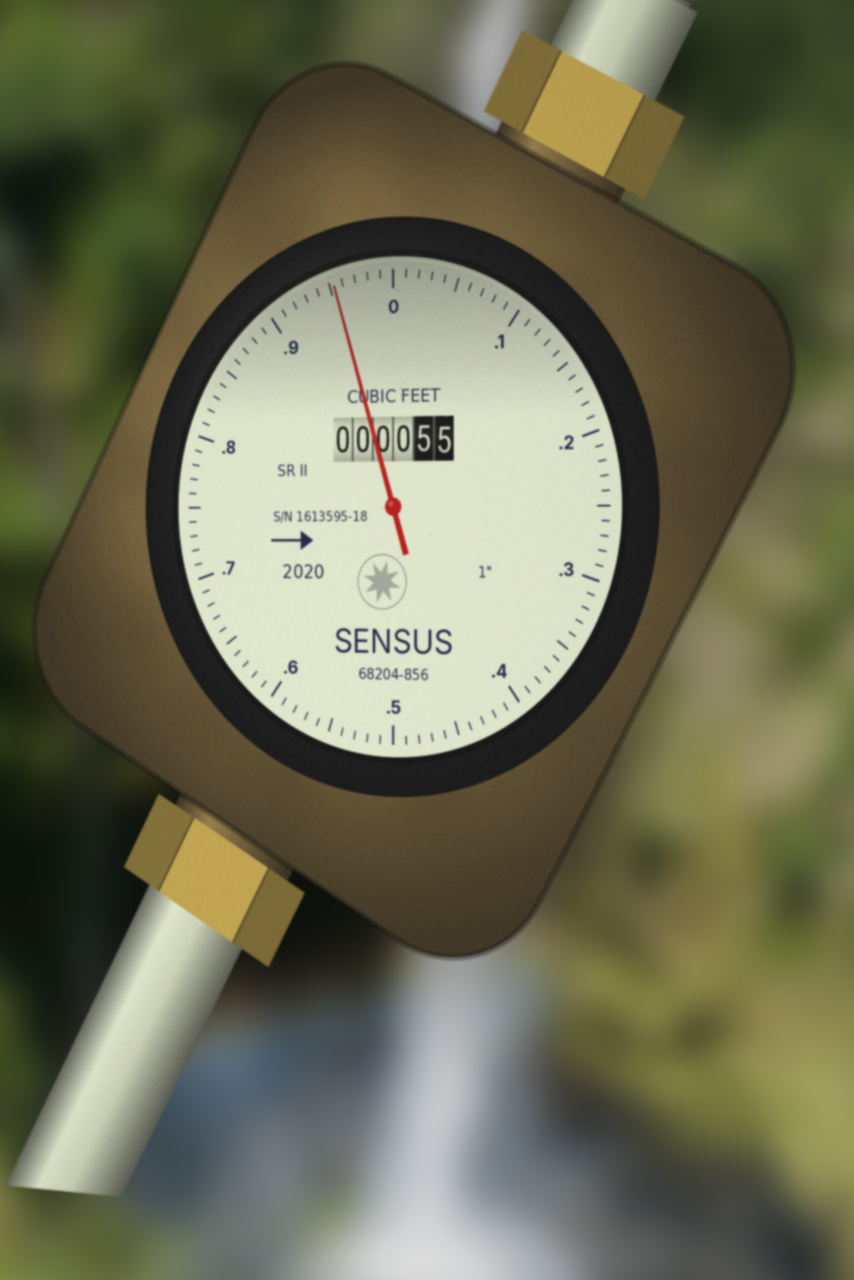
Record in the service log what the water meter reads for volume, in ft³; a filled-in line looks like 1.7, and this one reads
54.95
